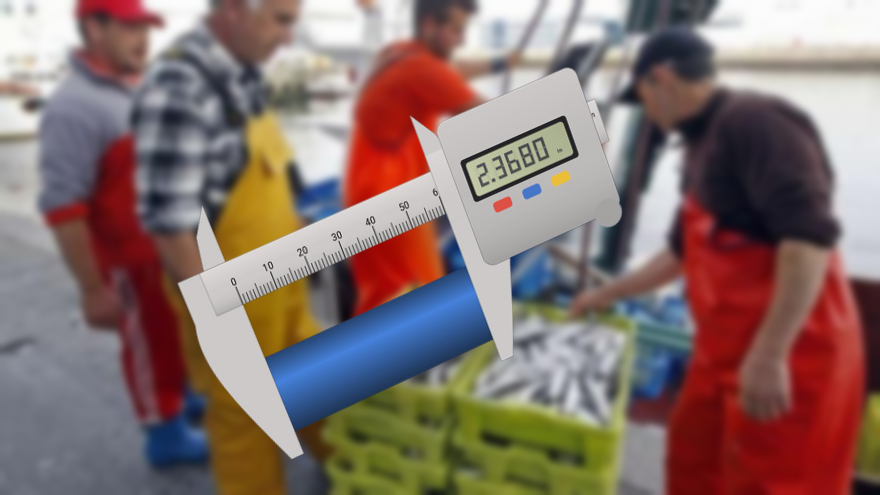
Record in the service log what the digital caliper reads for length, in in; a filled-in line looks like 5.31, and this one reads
2.3680
